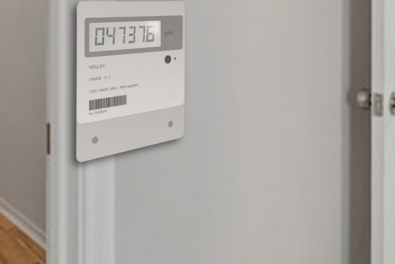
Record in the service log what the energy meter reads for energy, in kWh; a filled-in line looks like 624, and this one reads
47376
